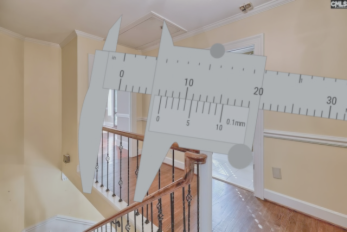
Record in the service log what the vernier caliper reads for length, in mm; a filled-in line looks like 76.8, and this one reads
6.4
